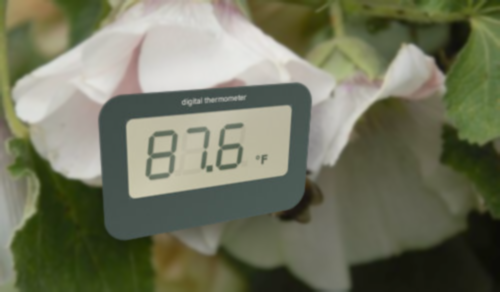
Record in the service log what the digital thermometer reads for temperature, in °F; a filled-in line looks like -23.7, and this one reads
87.6
